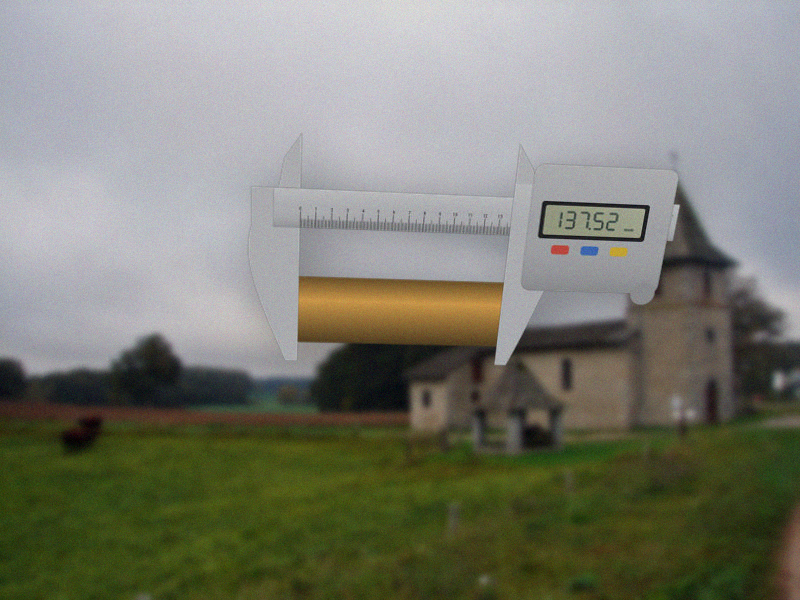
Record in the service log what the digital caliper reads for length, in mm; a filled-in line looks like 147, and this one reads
137.52
